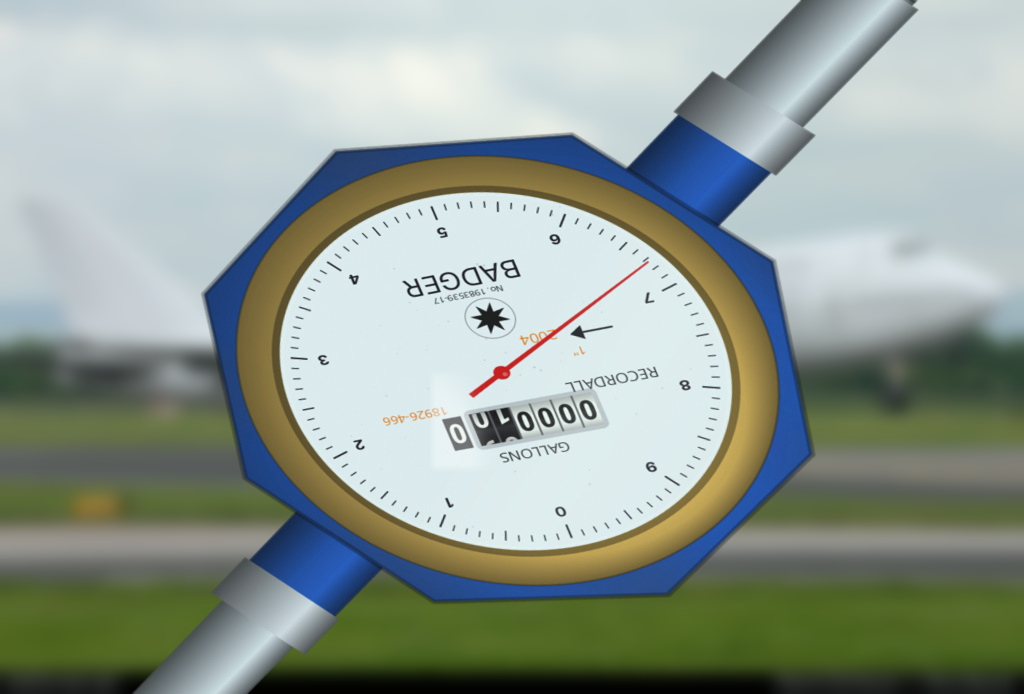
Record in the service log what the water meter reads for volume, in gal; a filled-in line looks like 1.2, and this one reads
96.7
